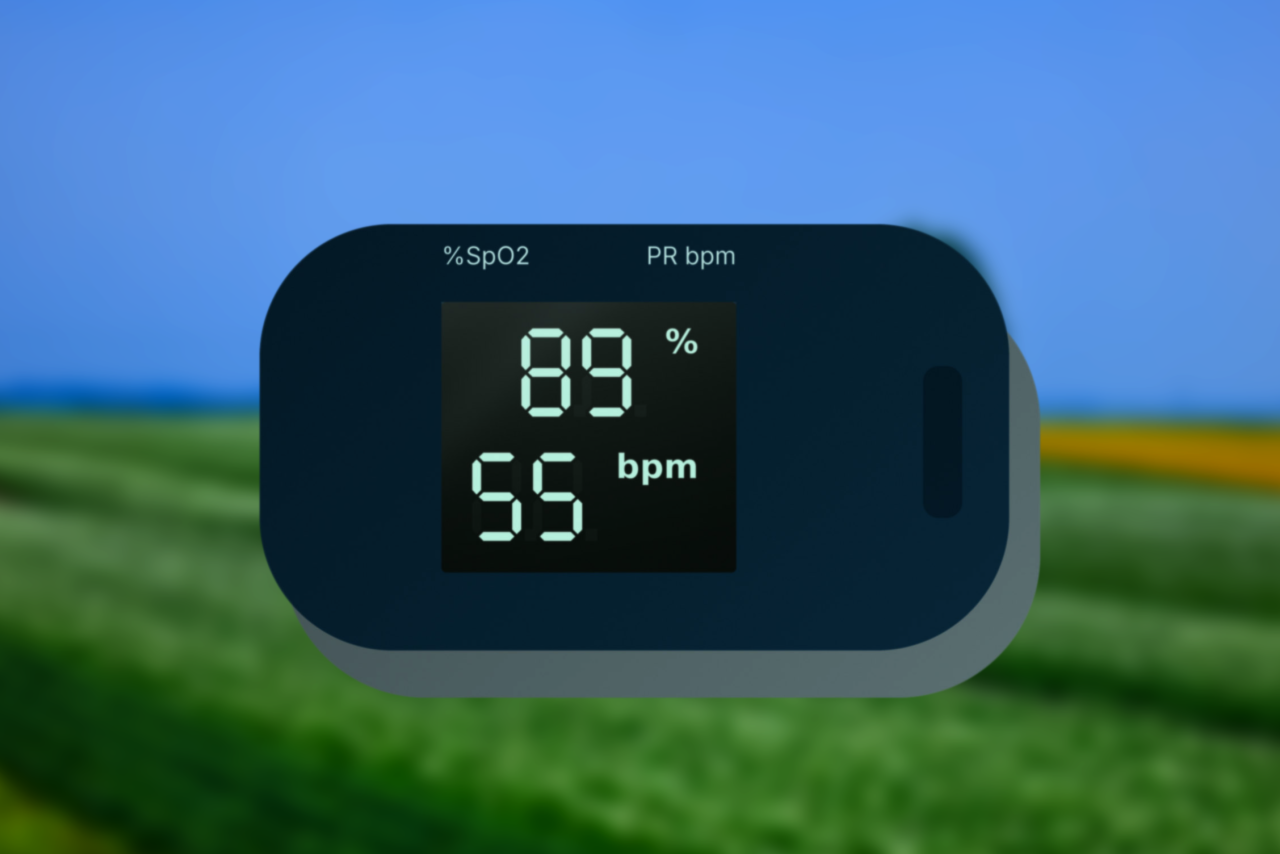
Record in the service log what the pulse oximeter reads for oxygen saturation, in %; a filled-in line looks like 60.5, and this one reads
89
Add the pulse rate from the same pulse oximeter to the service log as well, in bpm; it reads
55
